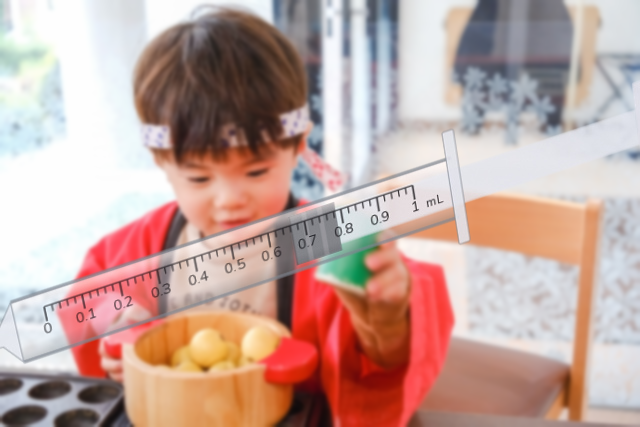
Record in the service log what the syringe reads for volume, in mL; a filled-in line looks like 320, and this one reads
0.66
